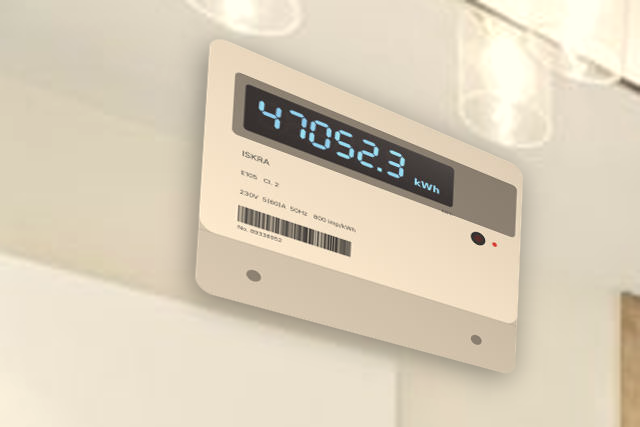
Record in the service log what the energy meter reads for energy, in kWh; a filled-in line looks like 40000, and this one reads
47052.3
